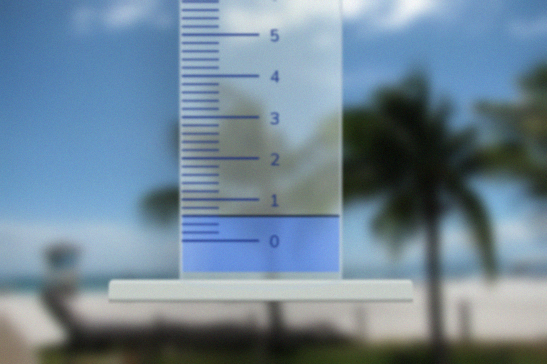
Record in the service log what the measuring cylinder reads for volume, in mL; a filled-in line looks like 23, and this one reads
0.6
